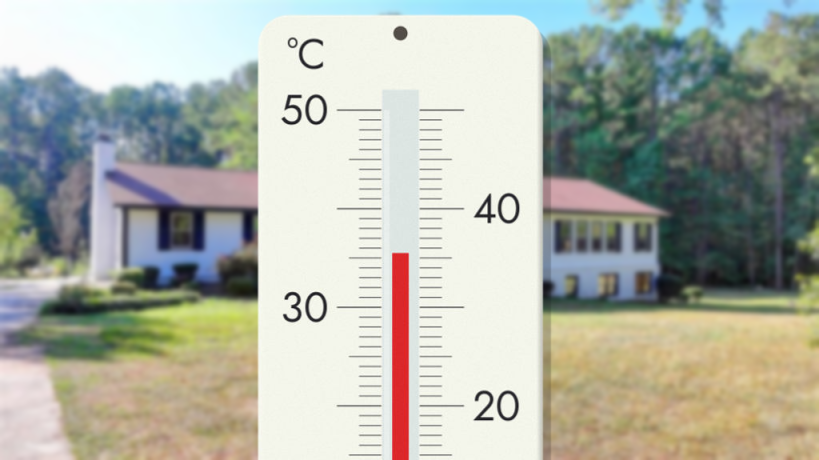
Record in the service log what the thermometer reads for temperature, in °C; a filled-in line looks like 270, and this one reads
35.5
